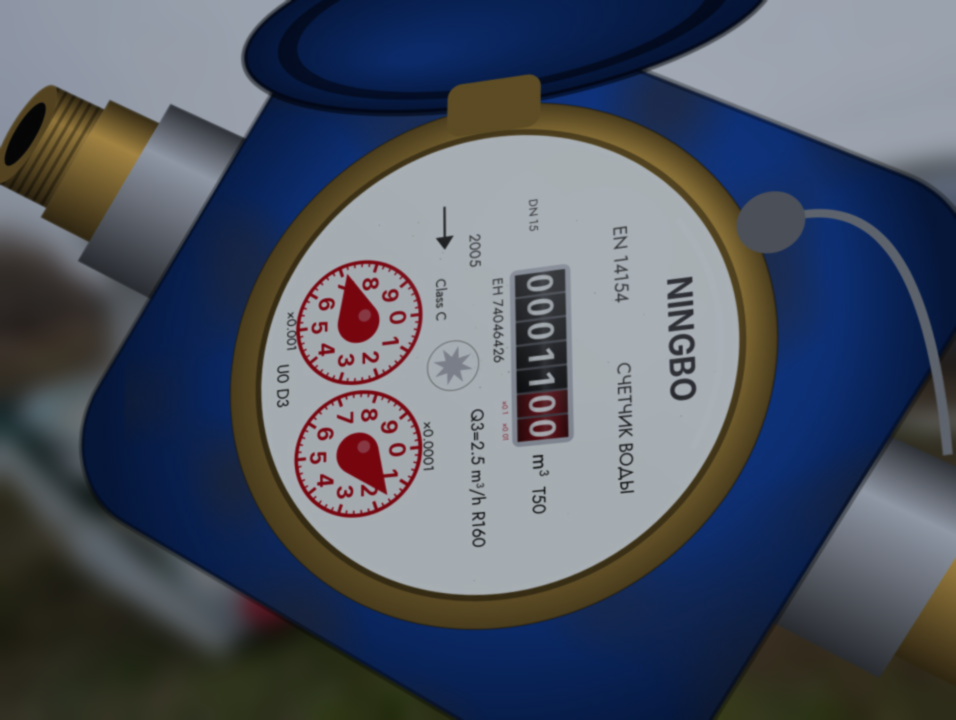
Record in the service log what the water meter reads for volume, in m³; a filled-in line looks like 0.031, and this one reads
11.0071
